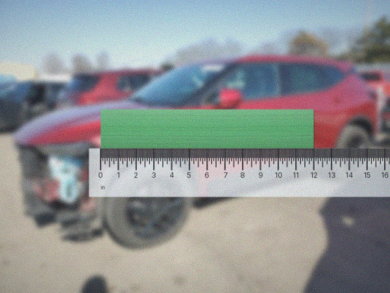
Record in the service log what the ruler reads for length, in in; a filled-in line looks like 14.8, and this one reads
12
